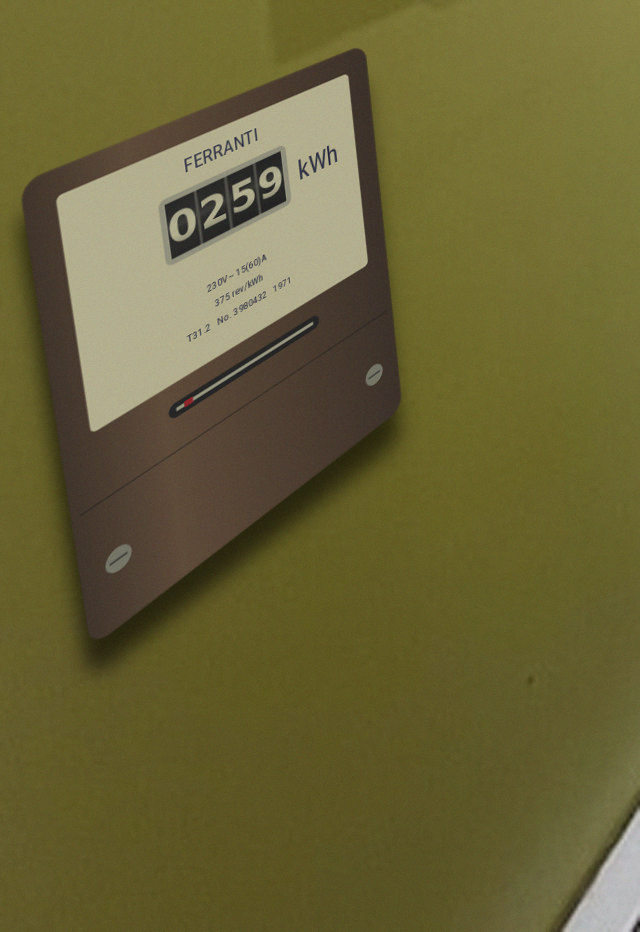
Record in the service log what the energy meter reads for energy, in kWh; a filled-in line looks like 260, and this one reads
259
